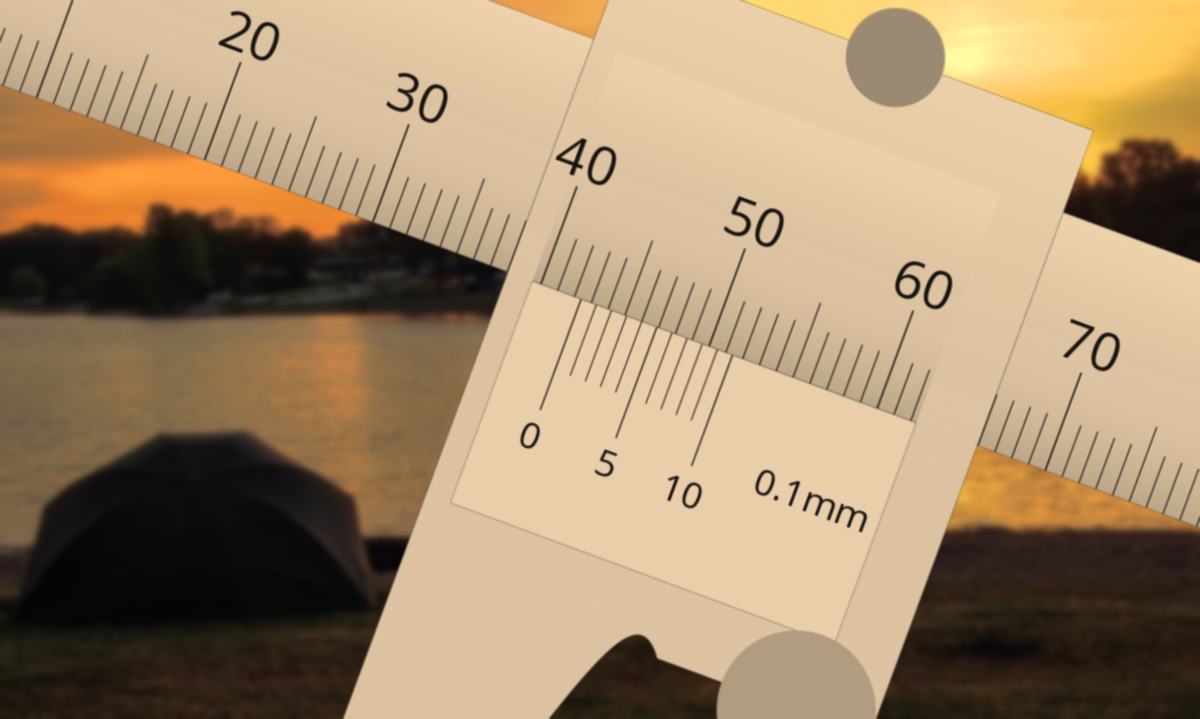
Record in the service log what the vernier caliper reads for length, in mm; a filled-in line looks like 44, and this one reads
42.4
